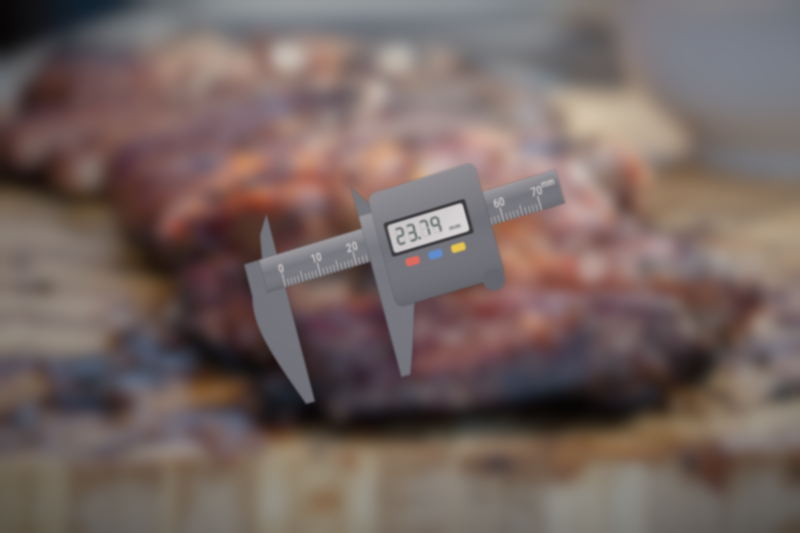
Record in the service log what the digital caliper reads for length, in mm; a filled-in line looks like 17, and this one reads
23.79
